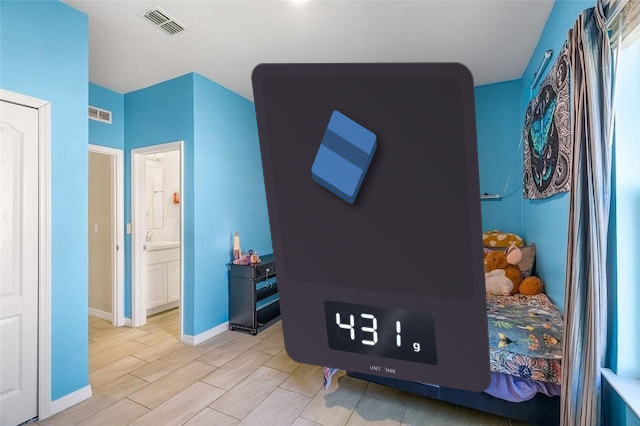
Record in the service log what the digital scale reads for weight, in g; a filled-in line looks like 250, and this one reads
431
